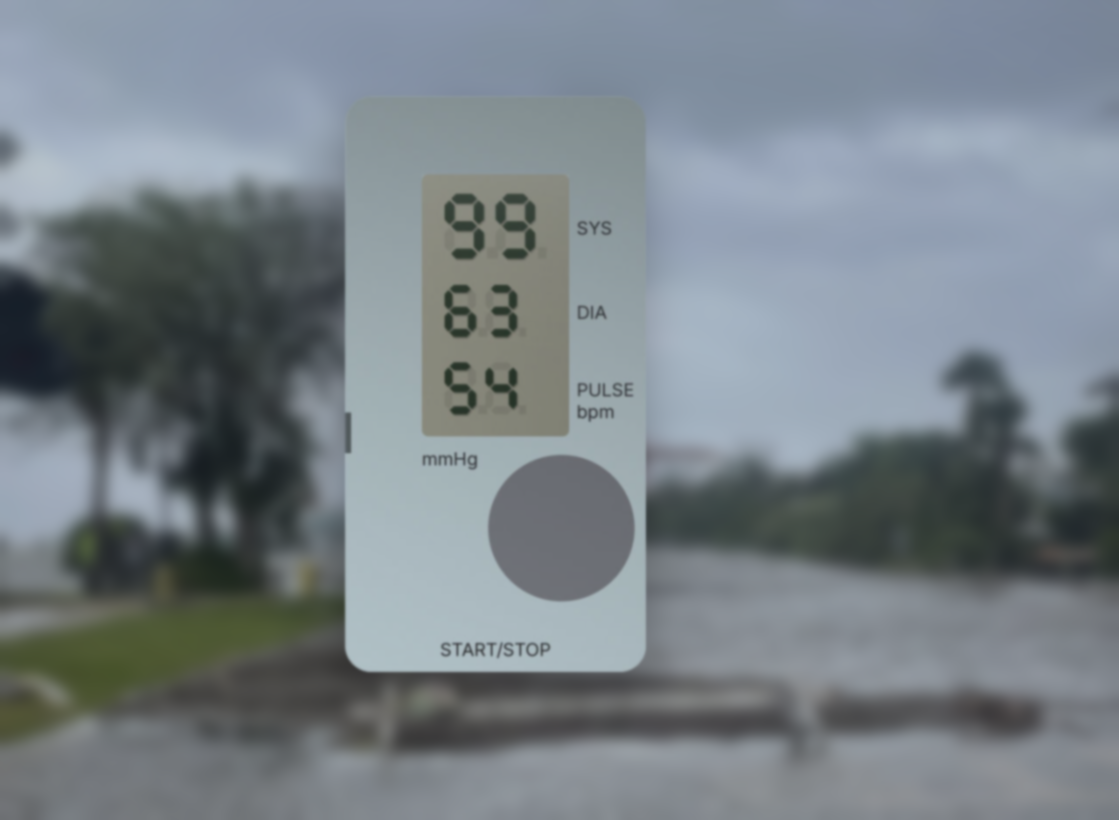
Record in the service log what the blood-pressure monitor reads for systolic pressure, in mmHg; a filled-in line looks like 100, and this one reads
99
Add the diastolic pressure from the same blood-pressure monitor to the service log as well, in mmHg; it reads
63
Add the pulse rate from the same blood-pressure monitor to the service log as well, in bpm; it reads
54
